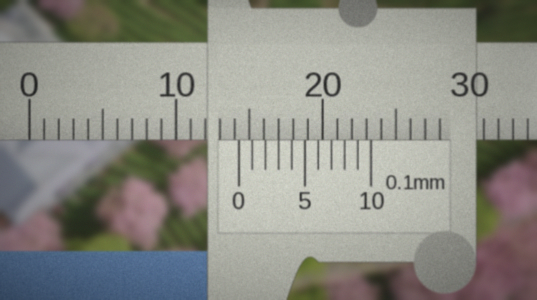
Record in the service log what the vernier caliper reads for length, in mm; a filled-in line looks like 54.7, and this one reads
14.3
